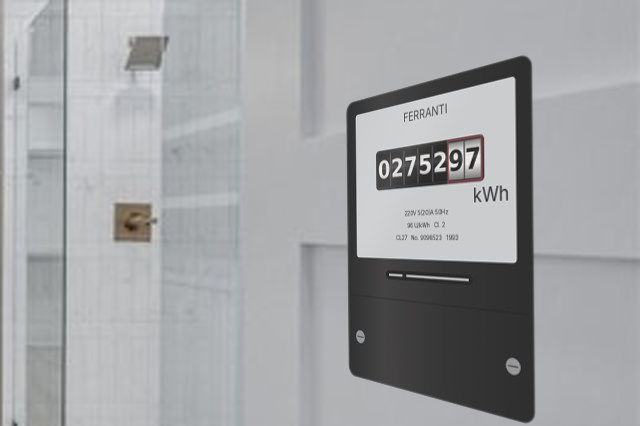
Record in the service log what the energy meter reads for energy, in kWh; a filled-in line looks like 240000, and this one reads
2752.97
